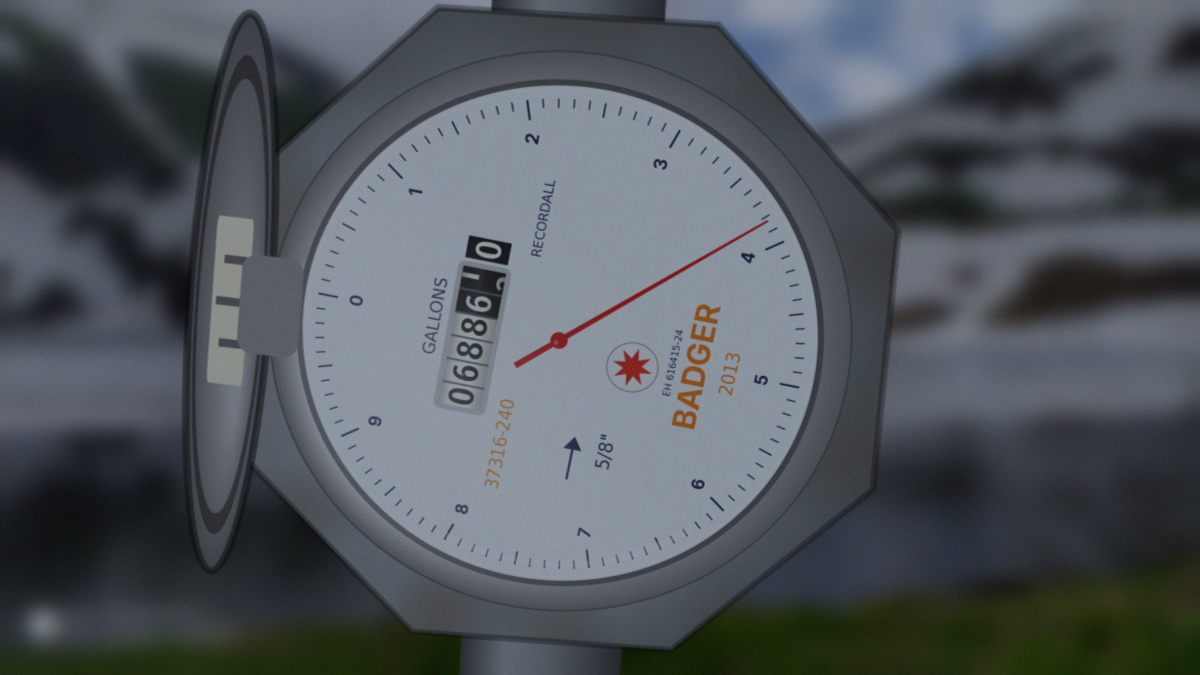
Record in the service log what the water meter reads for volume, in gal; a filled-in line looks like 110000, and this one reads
688613.8
